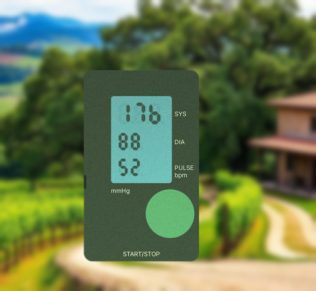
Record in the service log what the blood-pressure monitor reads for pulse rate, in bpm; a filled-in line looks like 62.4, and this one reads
52
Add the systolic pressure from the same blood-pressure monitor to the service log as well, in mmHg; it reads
176
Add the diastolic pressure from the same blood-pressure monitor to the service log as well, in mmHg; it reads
88
